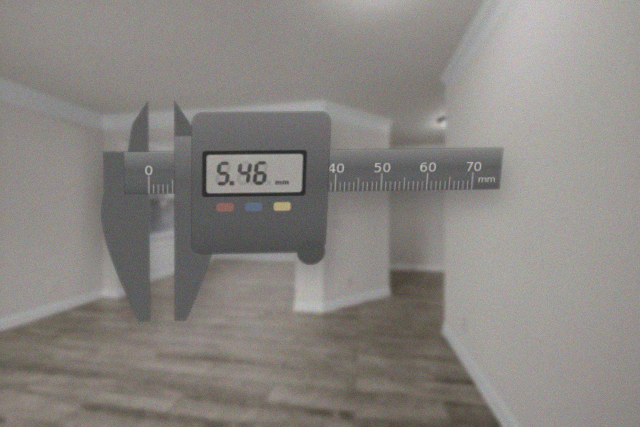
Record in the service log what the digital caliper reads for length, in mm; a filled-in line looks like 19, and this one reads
5.46
